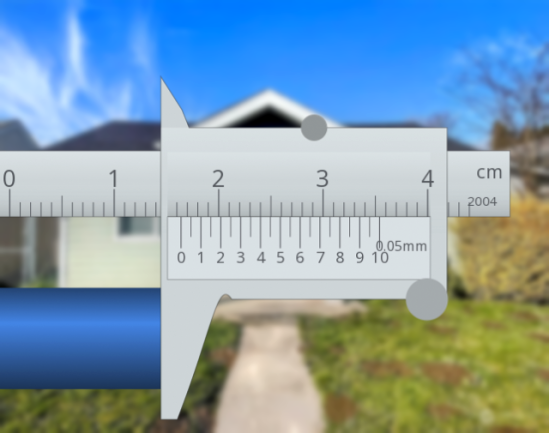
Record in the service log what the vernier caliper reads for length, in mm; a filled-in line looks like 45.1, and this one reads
16.4
